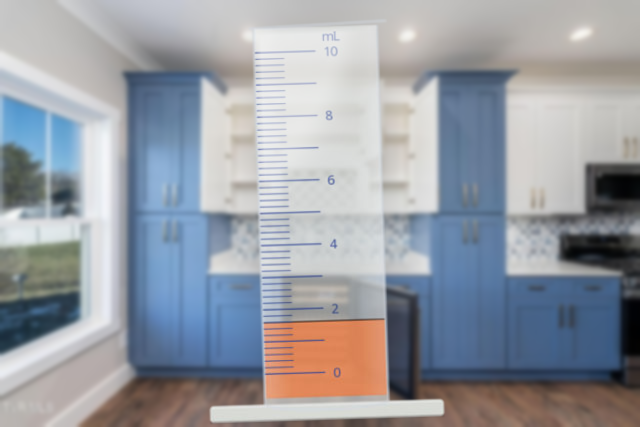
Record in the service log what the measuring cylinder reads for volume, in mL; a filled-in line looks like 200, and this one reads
1.6
